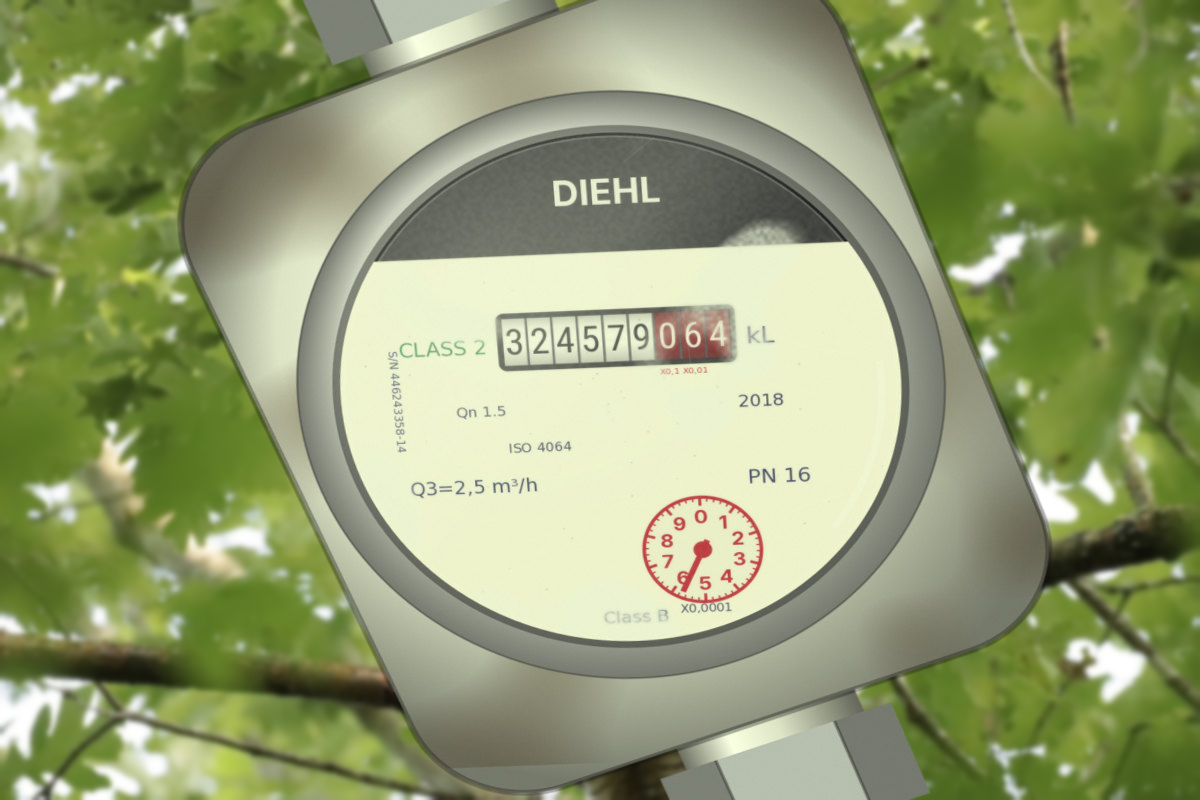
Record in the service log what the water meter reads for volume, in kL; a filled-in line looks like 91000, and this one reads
324579.0645
